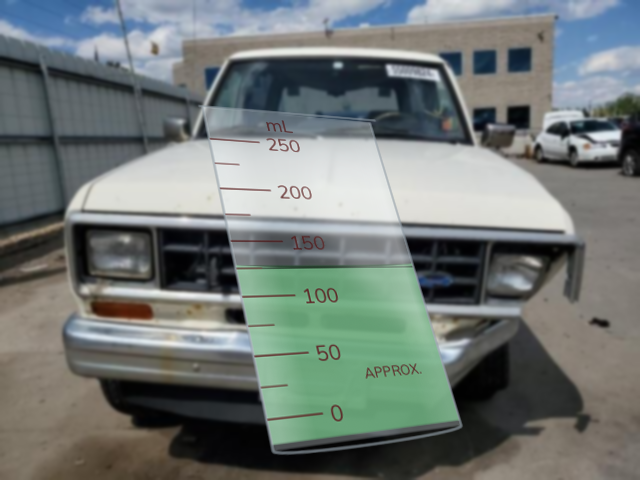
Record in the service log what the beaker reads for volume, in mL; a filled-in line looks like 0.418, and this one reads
125
